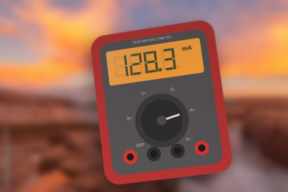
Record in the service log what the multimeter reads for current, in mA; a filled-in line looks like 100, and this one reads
128.3
